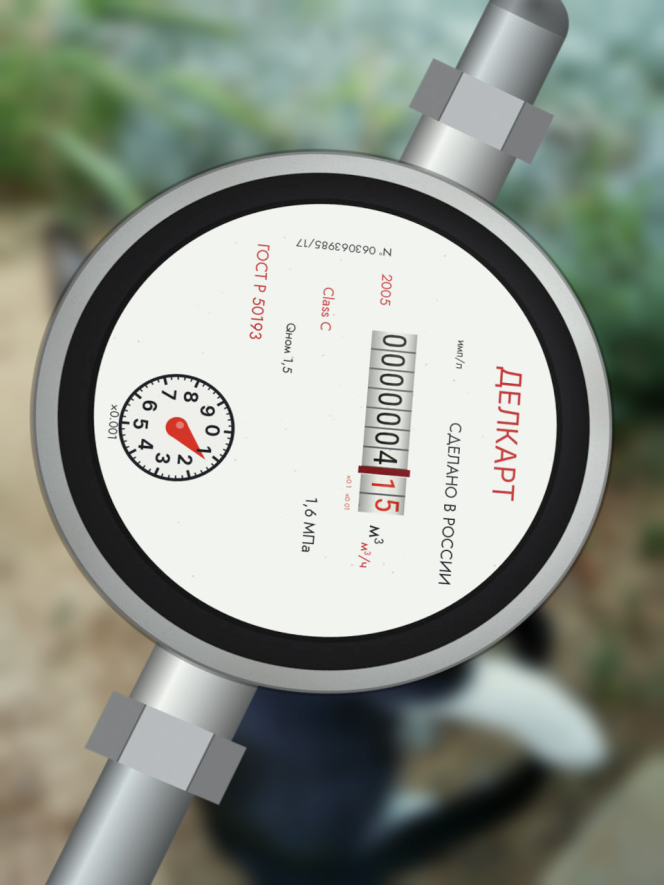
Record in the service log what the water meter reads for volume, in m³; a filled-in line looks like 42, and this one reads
4.151
